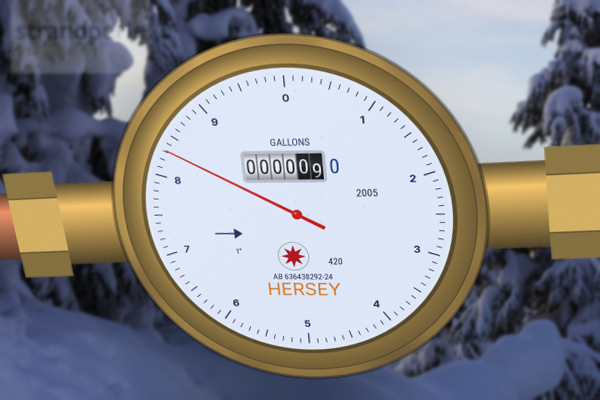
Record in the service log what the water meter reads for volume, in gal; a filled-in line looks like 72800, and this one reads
88.3
